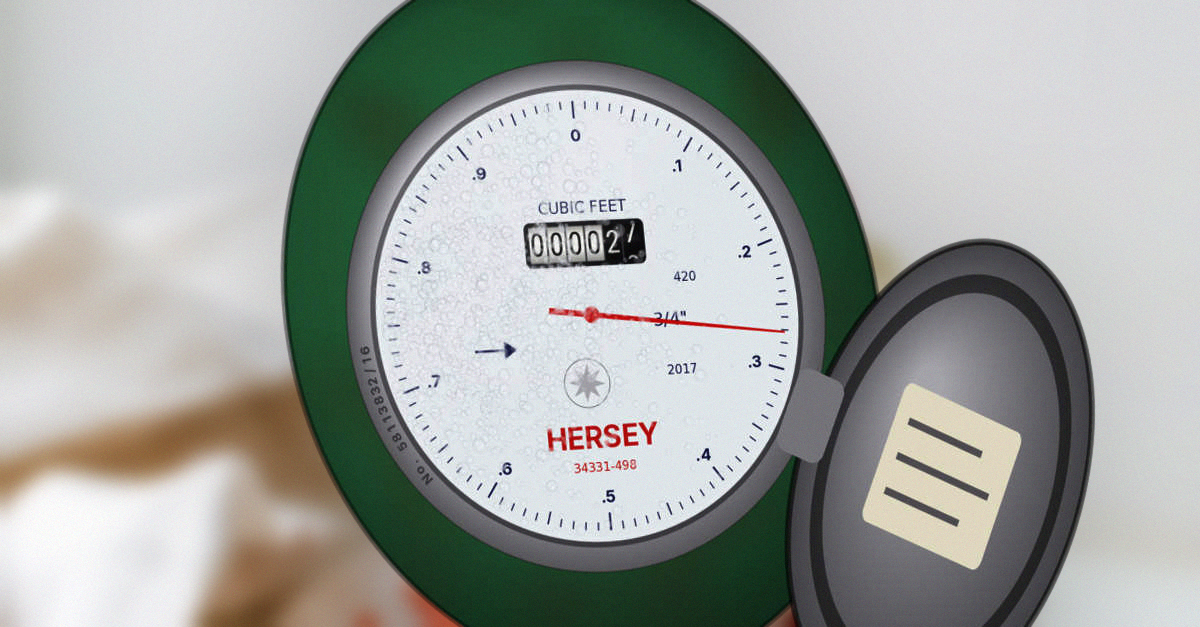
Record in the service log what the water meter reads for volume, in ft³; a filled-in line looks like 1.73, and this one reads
27.27
